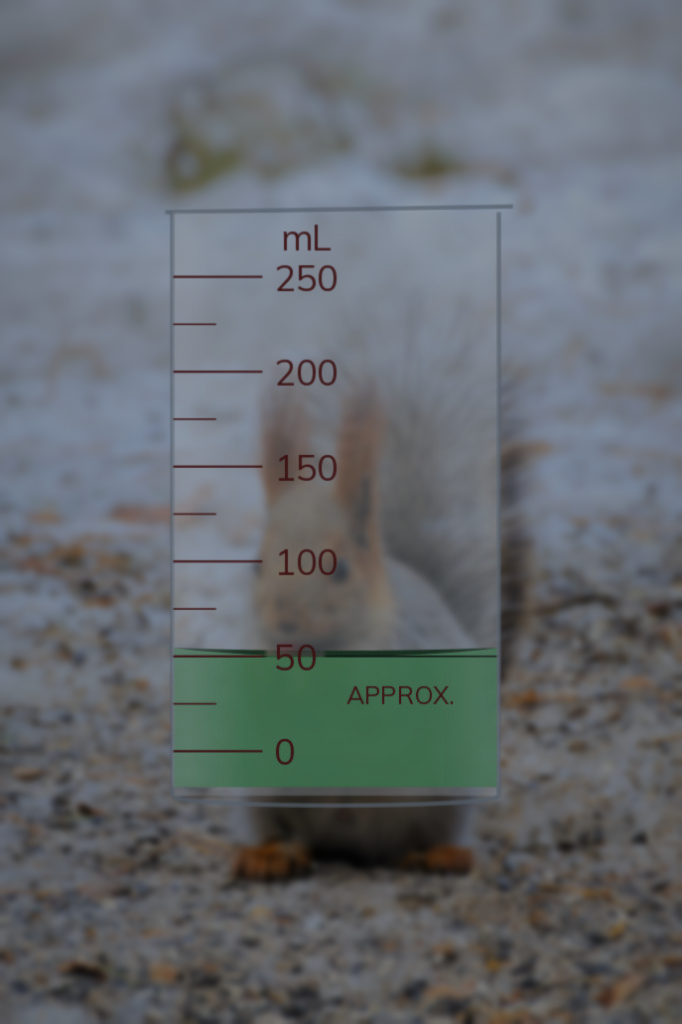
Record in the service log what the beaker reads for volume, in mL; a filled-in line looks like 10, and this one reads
50
